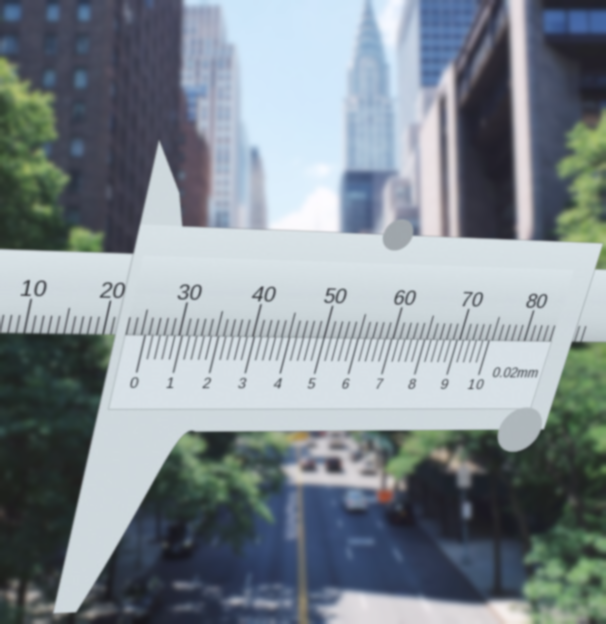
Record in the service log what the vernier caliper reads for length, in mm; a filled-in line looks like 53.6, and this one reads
25.5
